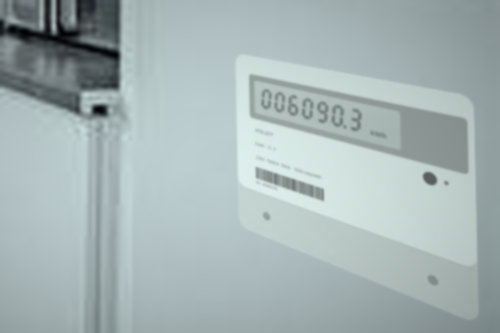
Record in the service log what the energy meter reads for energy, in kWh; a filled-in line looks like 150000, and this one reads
6090.3
